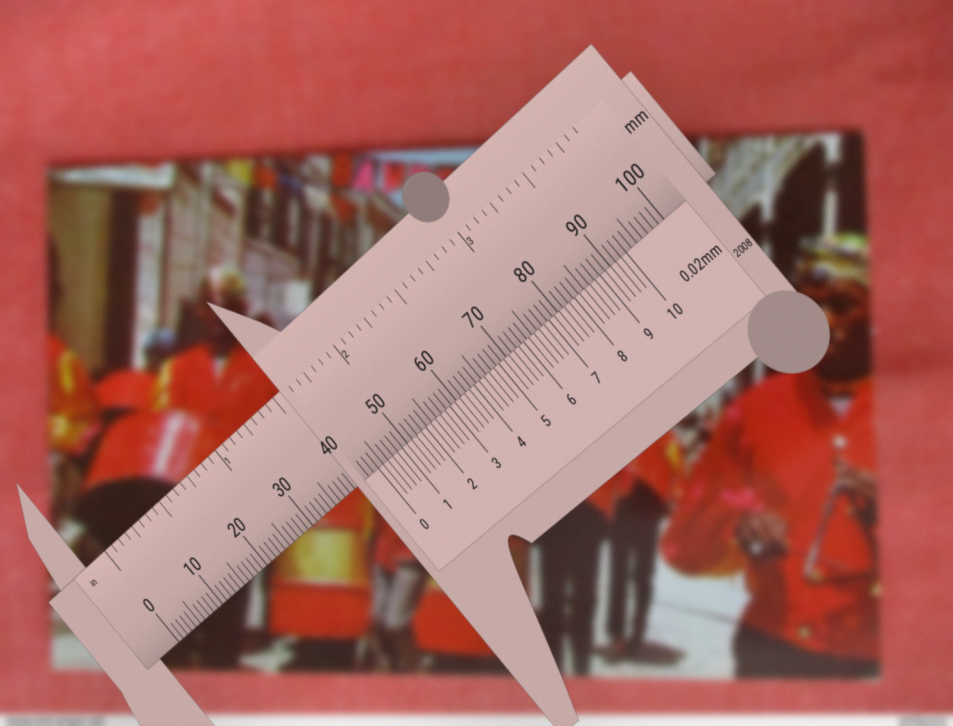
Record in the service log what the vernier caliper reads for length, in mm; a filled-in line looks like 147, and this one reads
44.0
